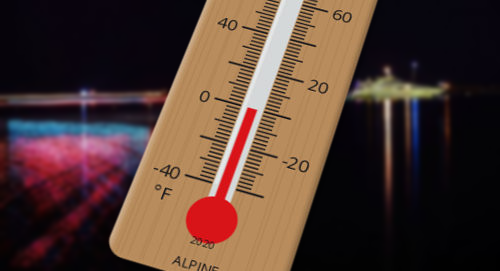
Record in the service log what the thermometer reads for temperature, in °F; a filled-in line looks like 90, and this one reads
0
